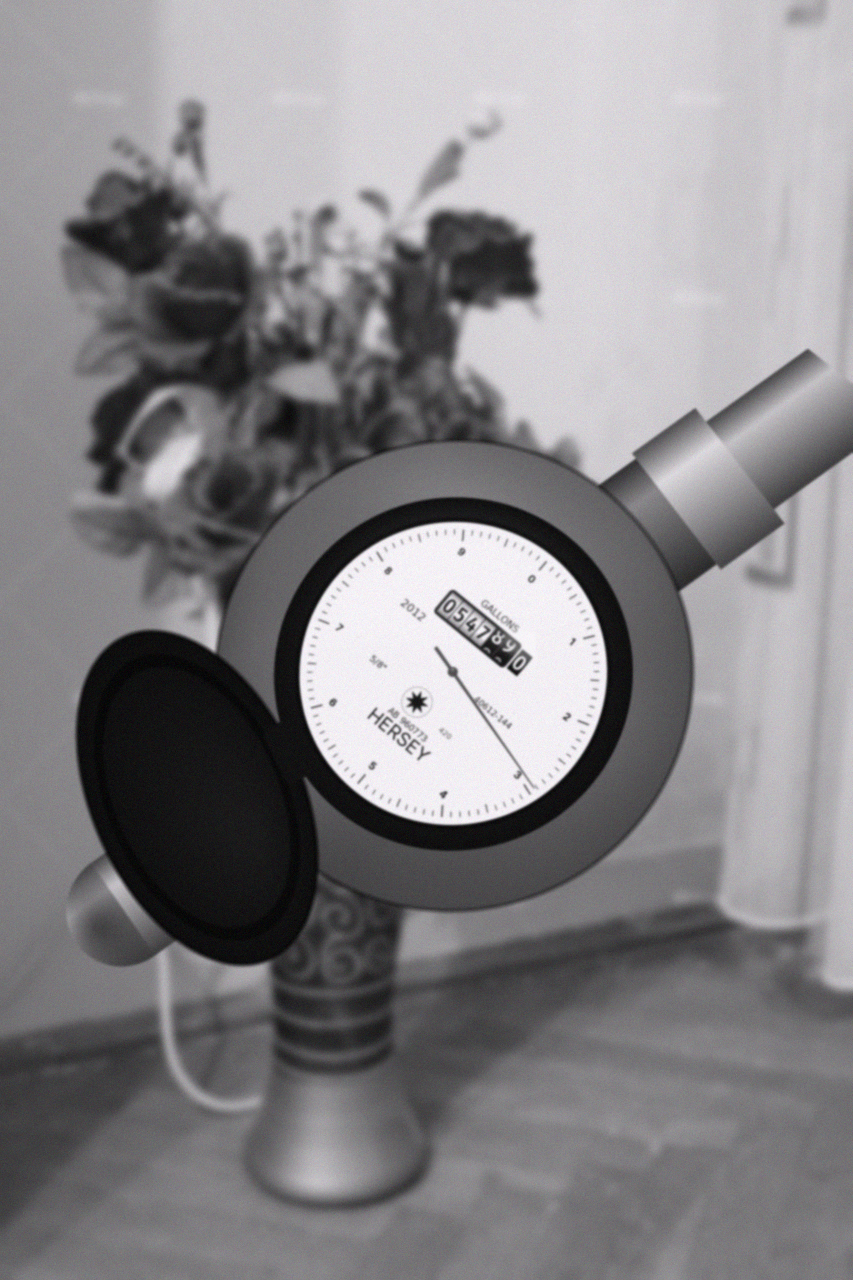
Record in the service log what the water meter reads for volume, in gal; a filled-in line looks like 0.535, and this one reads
547892.9
